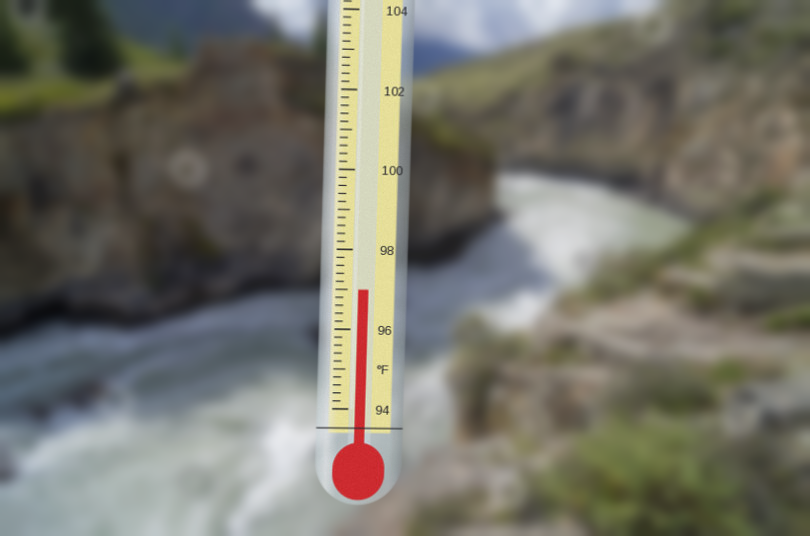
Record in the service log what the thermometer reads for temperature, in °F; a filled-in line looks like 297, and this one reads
97
